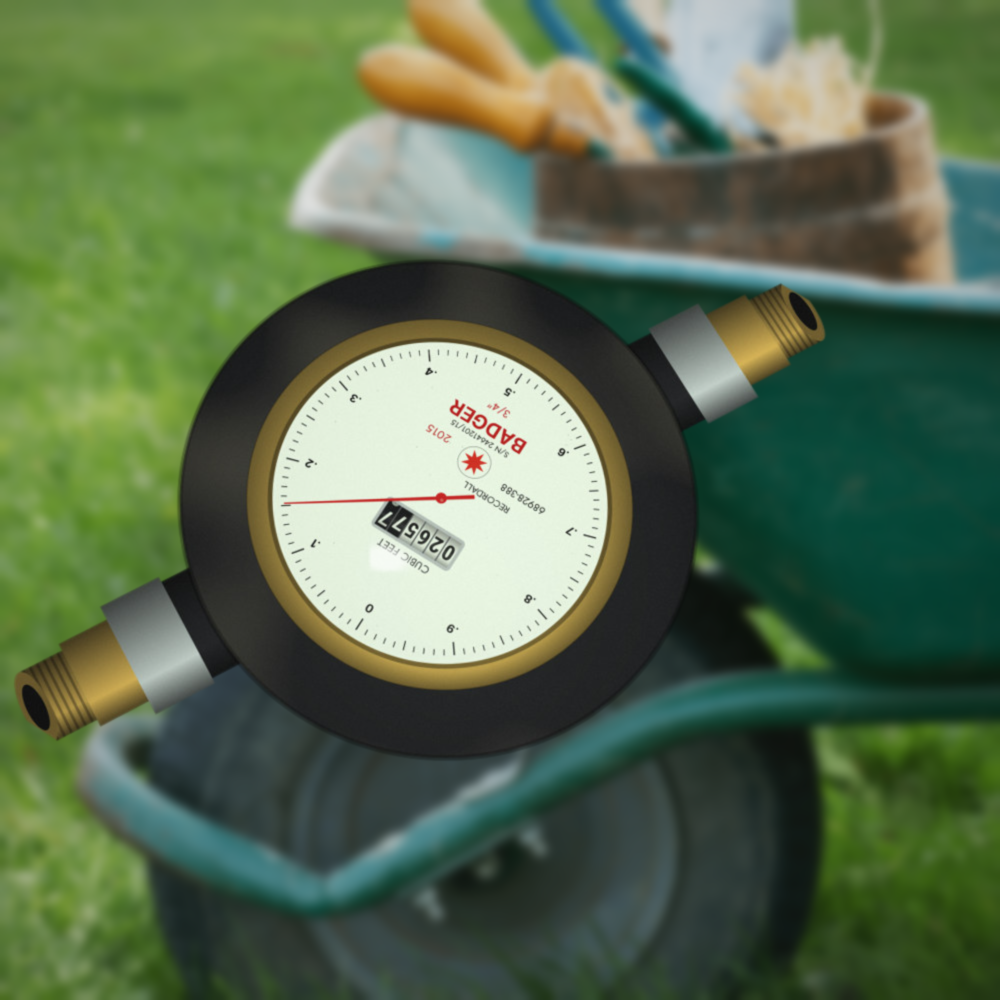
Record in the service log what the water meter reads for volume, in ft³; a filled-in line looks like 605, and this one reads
26577.15
